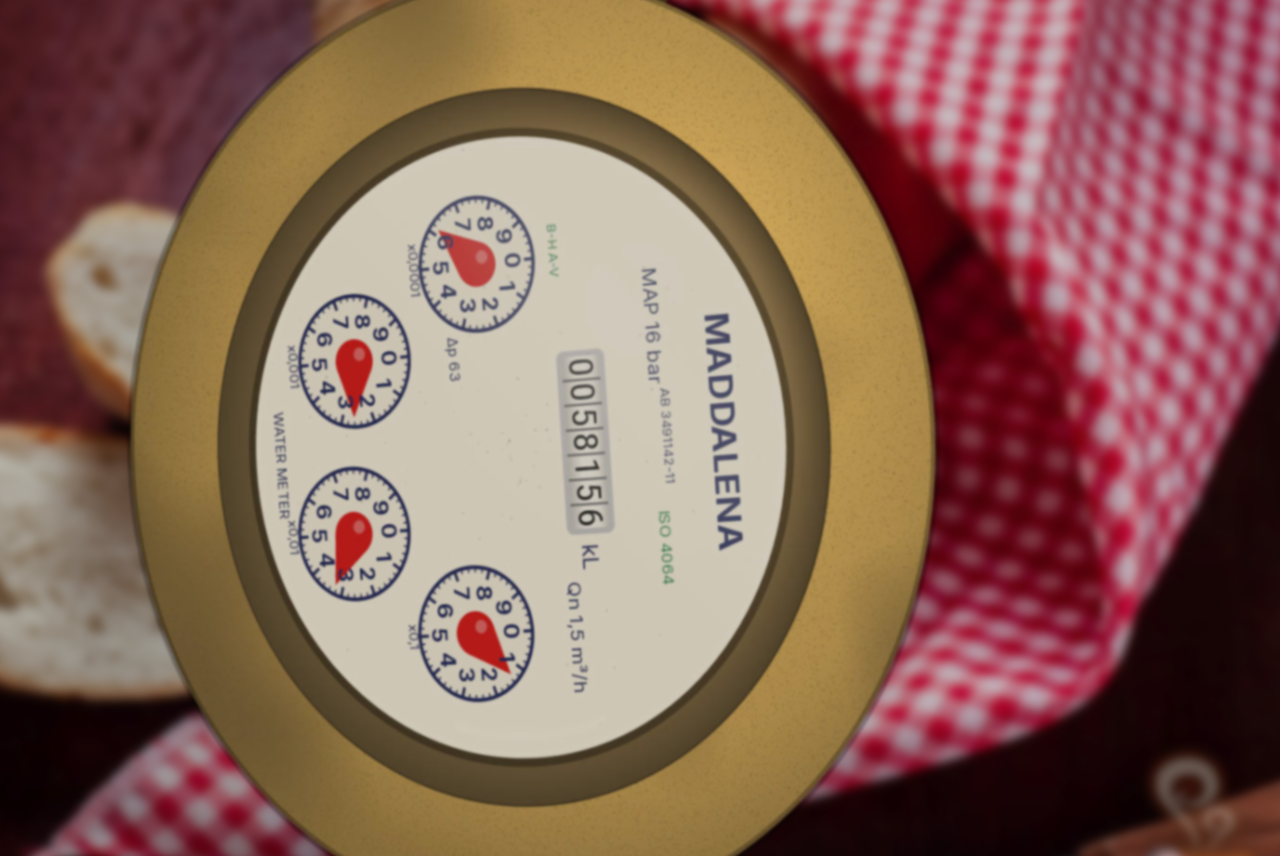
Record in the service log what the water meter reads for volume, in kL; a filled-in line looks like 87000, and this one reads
58156.1326
